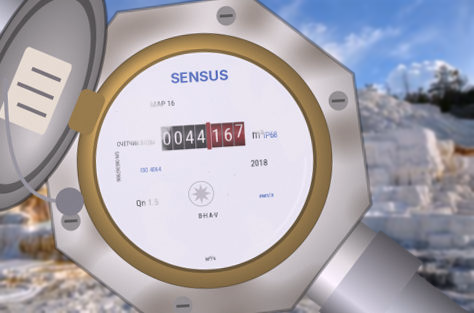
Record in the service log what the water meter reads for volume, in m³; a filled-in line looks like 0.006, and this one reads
44.167
